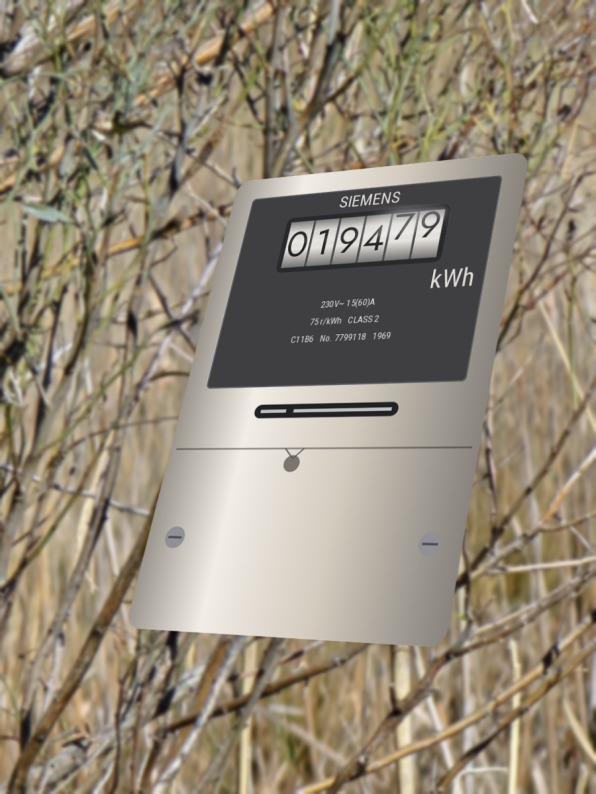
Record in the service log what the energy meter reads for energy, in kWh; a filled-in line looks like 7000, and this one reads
19479
